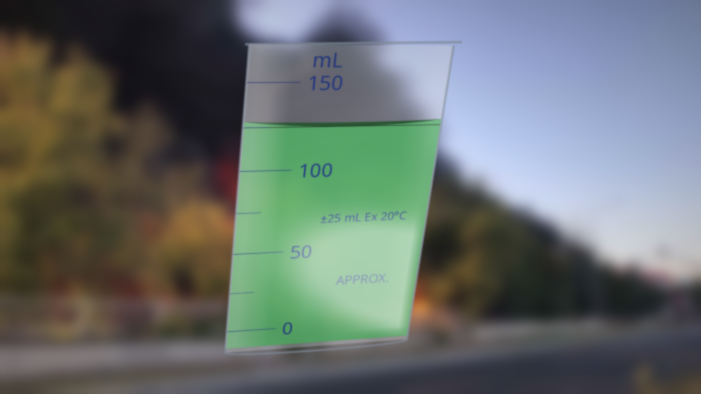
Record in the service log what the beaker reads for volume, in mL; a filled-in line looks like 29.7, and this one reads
125
